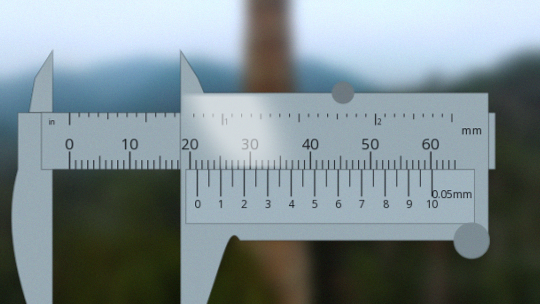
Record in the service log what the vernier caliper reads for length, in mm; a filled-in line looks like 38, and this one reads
21.2
